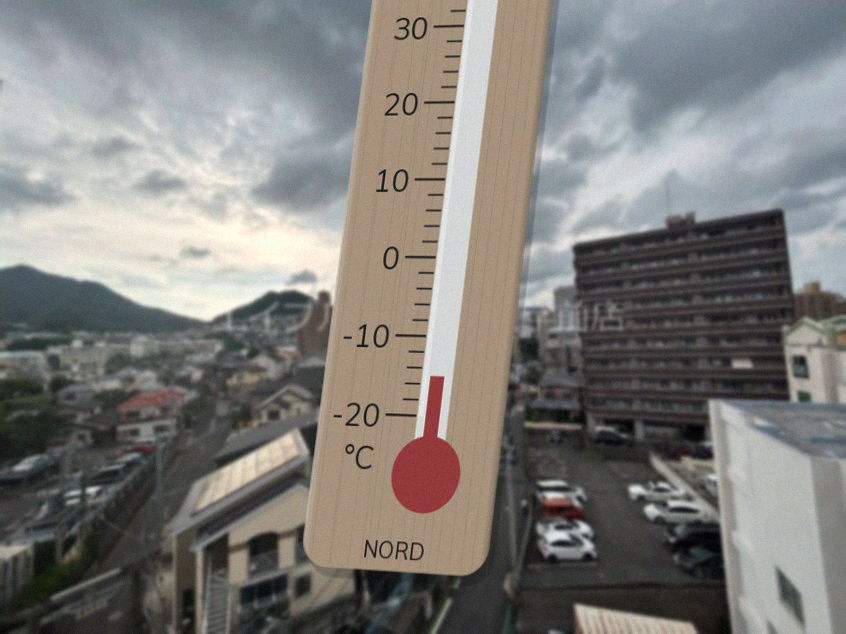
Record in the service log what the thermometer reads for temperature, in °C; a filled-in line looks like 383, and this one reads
-15
